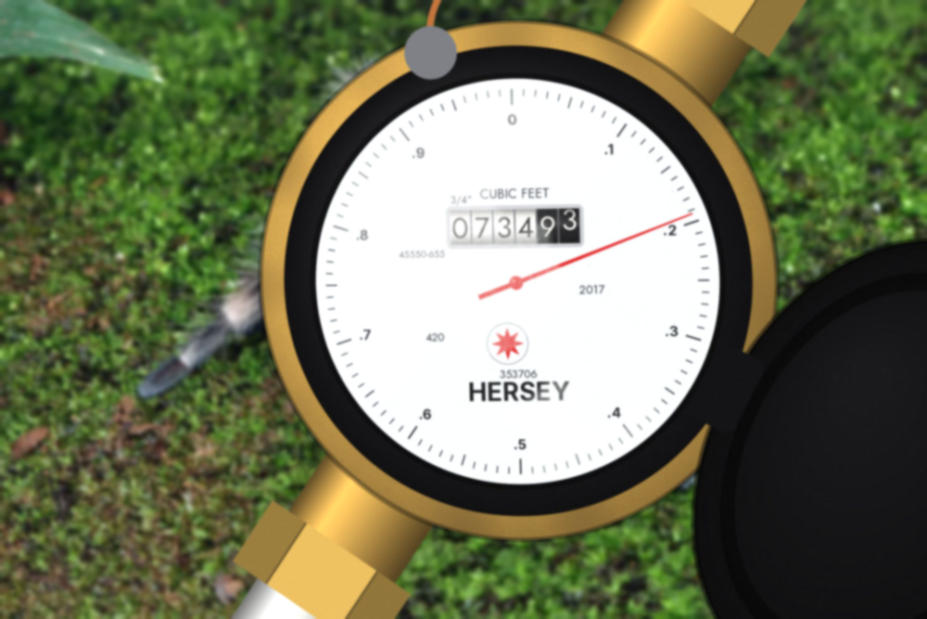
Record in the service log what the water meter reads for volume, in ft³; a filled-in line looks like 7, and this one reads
73493.19
